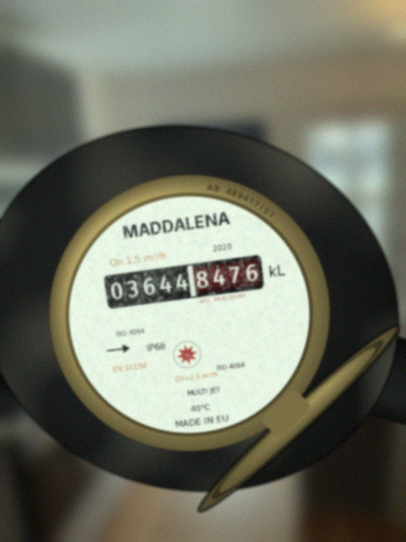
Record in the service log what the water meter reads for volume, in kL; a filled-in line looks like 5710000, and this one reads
3644.8476
